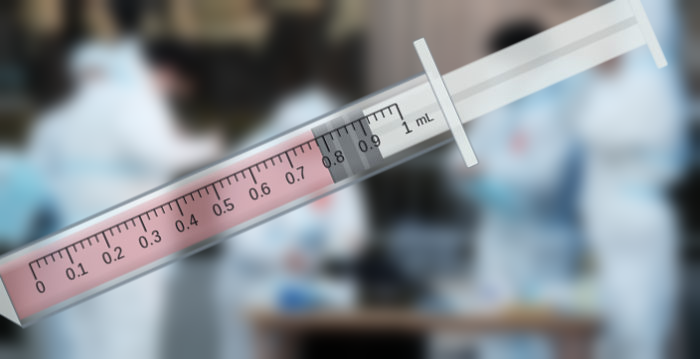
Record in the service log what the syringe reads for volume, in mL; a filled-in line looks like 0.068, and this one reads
0.78
